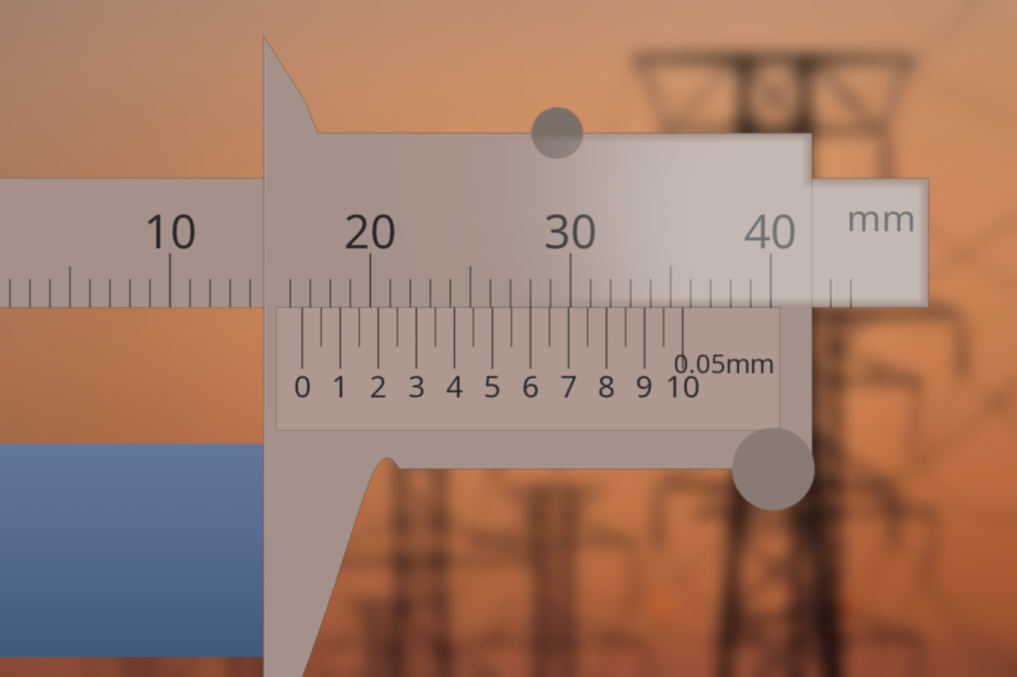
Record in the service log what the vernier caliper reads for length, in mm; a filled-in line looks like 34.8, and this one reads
16.6
